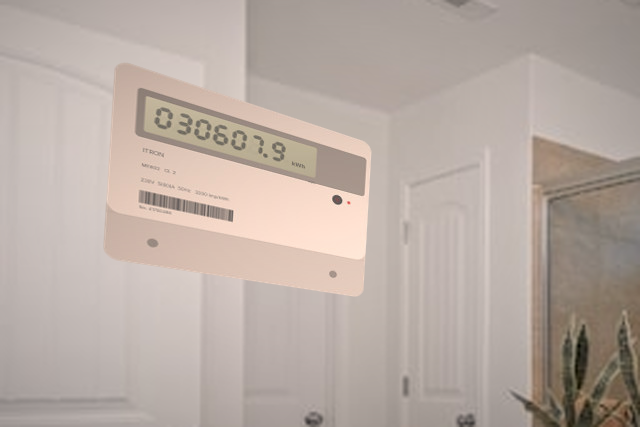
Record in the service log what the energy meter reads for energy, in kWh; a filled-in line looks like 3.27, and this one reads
30607.9
